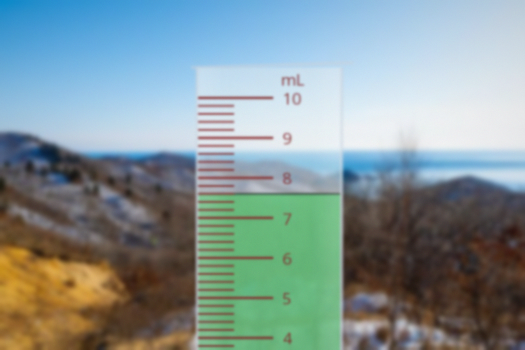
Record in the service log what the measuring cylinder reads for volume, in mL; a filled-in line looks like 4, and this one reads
7.6
